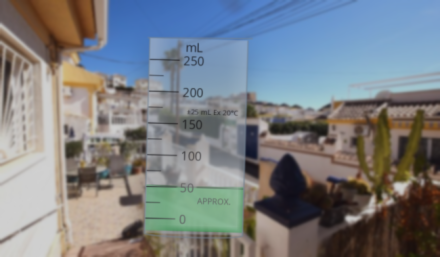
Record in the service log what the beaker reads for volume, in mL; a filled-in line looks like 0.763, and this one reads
50
